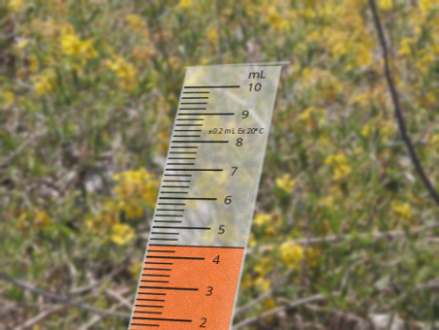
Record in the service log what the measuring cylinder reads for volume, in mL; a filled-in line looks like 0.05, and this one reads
4.4
